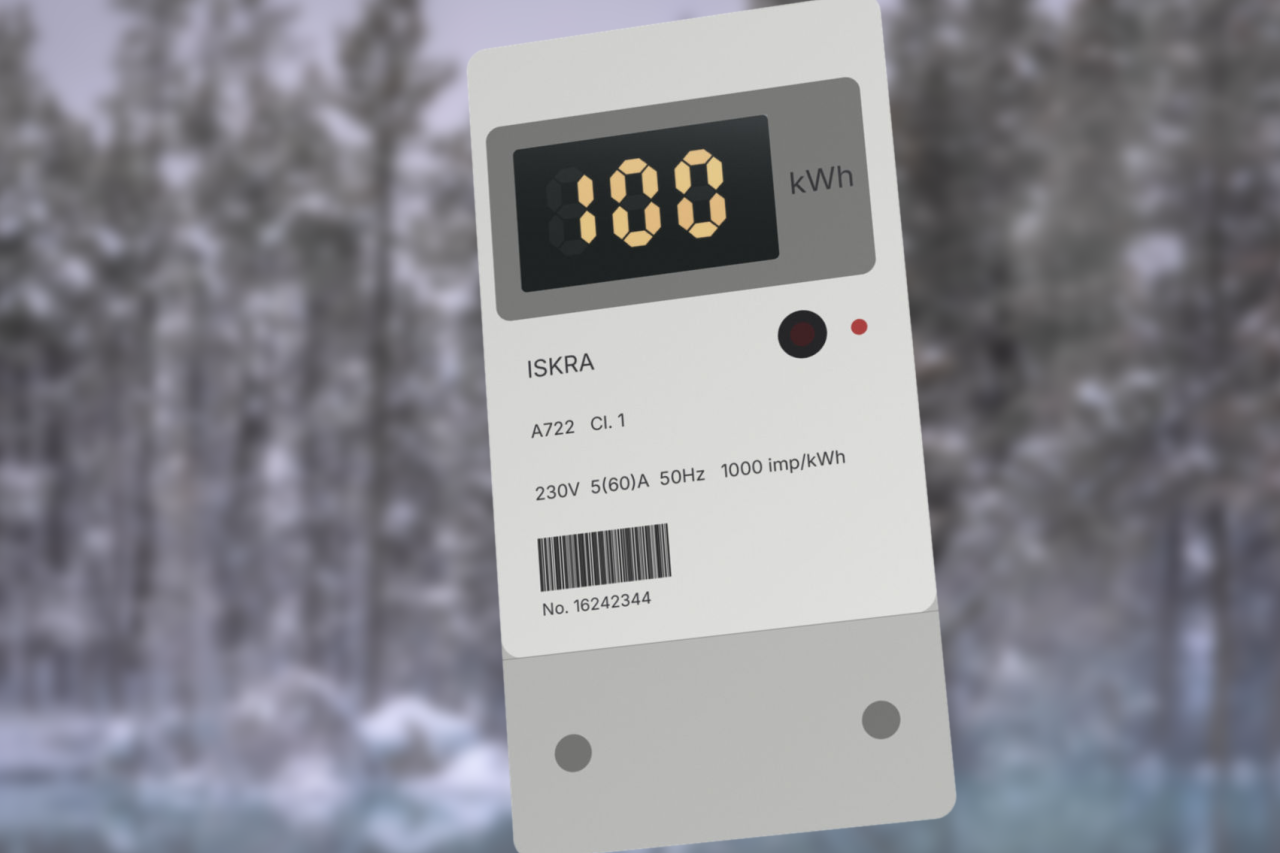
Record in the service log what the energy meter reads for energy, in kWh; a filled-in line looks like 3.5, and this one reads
100
